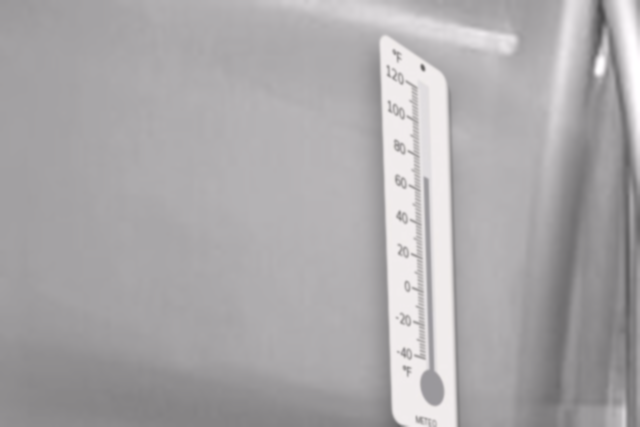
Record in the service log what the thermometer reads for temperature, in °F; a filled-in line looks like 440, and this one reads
70
